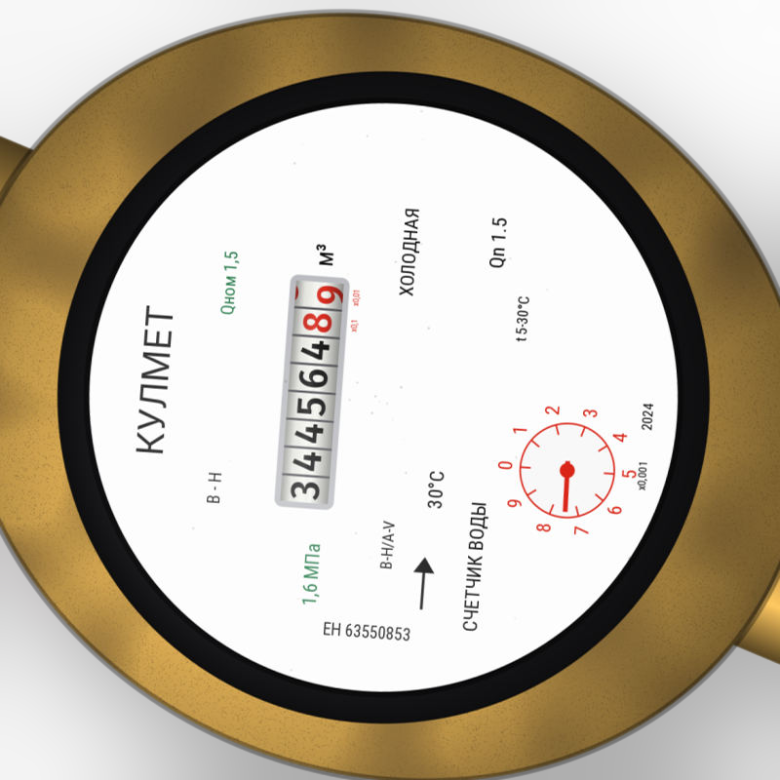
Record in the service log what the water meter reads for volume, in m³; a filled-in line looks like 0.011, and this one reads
344564.887
